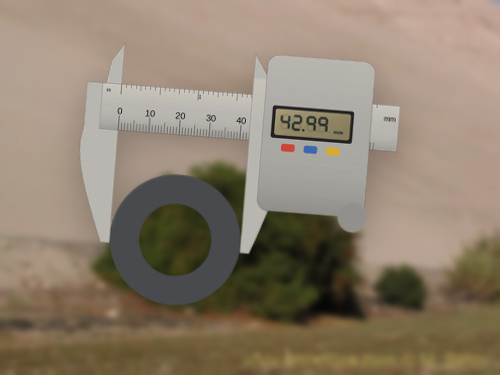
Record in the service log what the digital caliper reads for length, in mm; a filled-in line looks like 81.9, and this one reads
42.99
